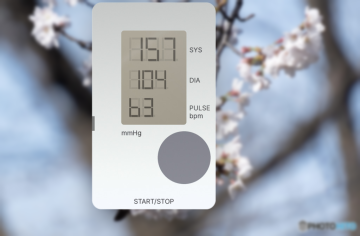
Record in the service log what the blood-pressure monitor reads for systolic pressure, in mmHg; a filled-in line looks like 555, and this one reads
157
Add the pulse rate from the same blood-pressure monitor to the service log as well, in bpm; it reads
63
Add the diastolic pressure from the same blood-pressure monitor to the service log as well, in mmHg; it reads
104
